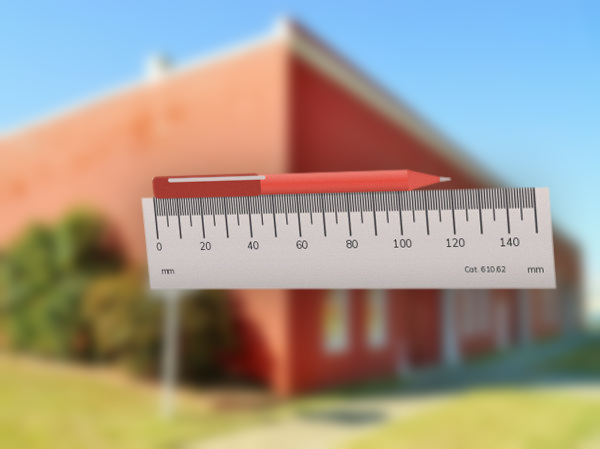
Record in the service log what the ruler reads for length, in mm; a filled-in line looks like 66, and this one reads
120
